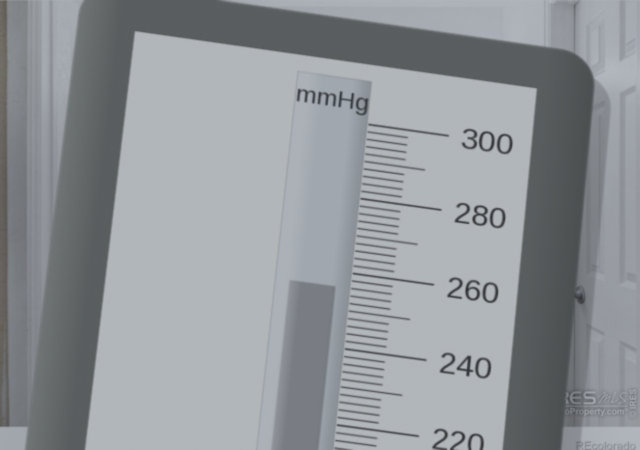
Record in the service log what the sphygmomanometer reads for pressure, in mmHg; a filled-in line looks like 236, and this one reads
256
